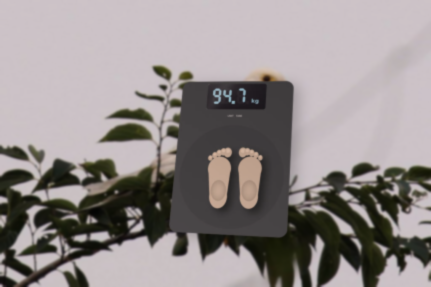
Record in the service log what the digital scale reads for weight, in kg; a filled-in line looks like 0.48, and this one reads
94.7
